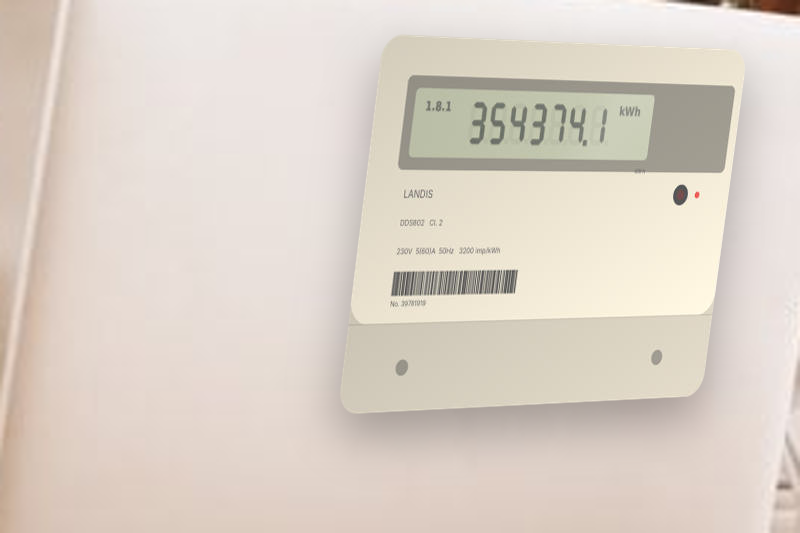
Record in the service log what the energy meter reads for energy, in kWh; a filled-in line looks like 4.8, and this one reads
354374.1
